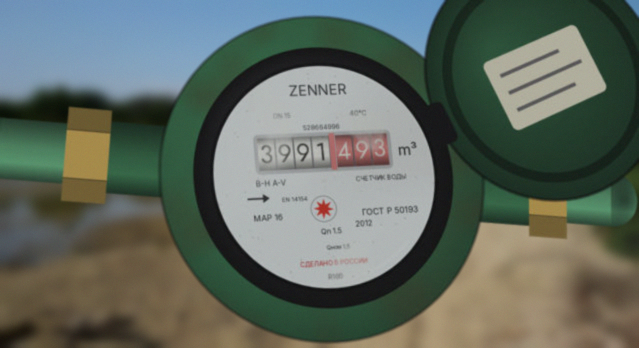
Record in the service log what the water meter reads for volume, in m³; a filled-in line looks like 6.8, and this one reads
3991.493
